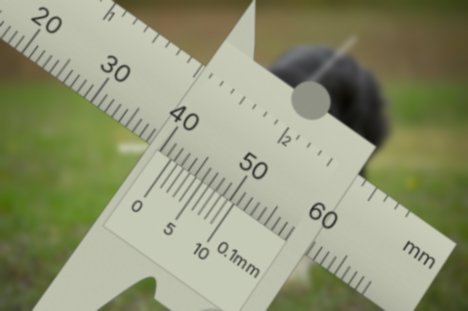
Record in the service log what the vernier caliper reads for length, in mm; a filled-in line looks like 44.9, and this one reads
41.6
